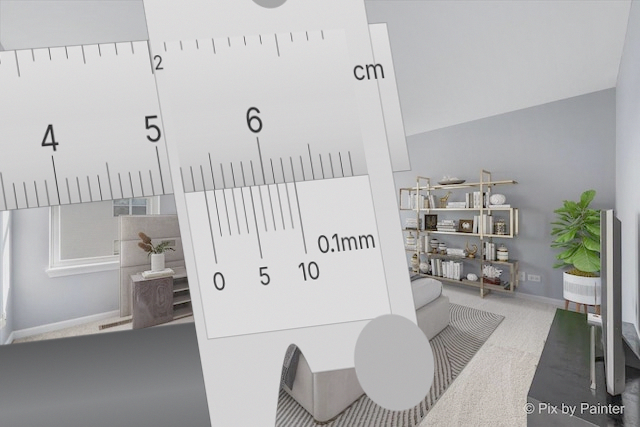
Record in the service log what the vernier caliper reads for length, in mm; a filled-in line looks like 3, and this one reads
54.0
